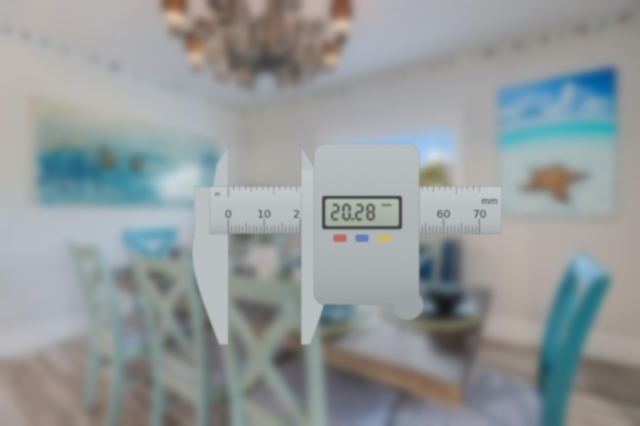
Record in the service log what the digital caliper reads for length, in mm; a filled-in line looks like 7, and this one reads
20.28
